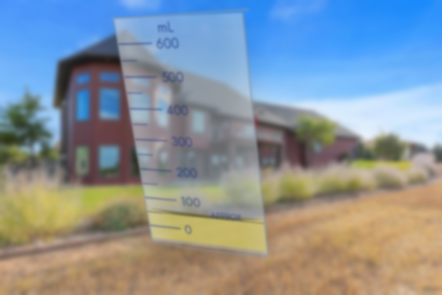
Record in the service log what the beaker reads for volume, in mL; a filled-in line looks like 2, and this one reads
50
